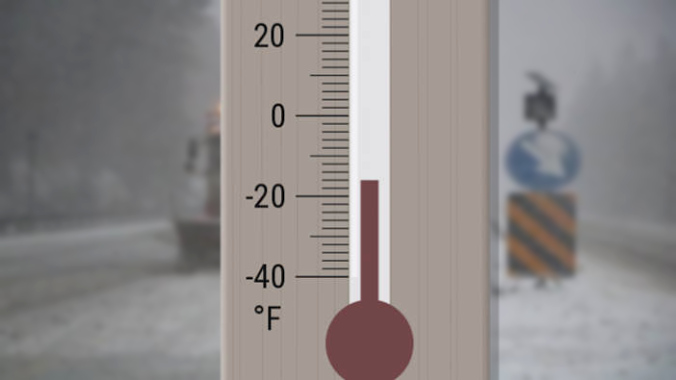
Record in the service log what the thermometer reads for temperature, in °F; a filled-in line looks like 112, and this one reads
-16
